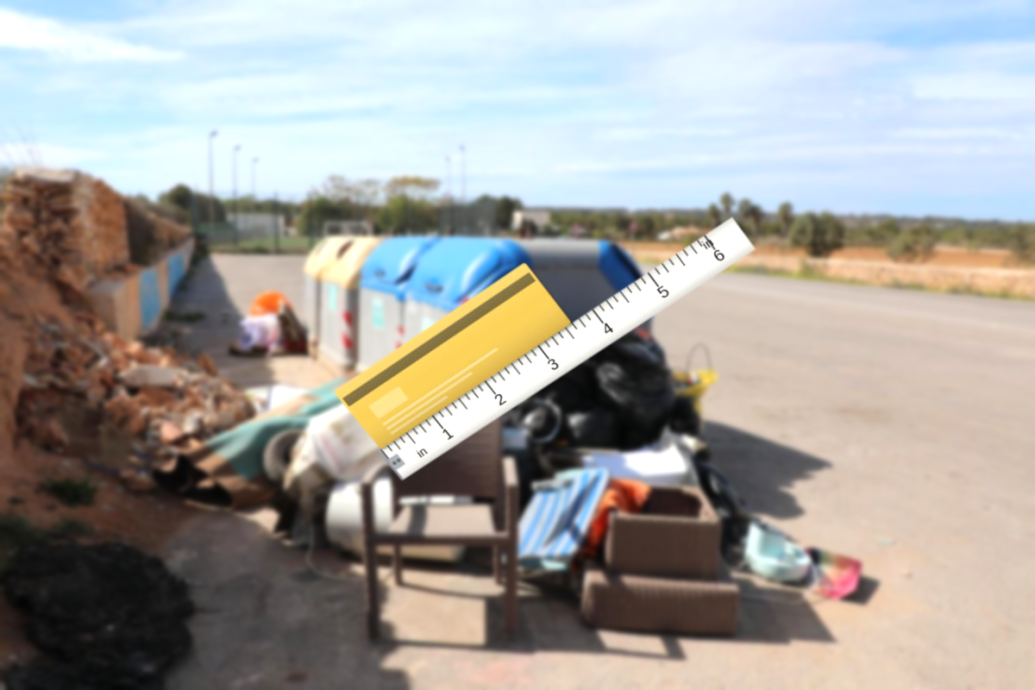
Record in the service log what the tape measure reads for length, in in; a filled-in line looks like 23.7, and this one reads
3.625
